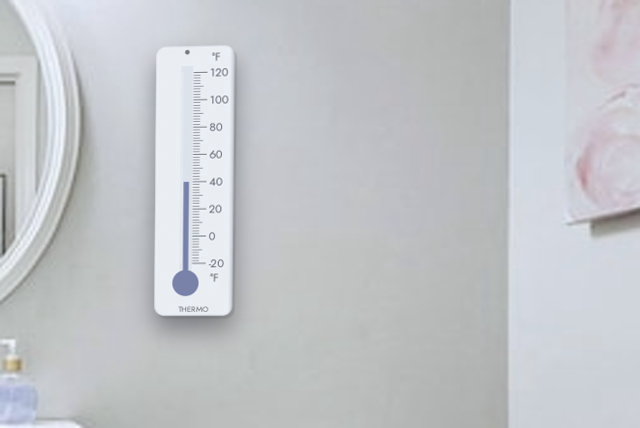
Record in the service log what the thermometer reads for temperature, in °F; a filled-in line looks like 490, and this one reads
40
